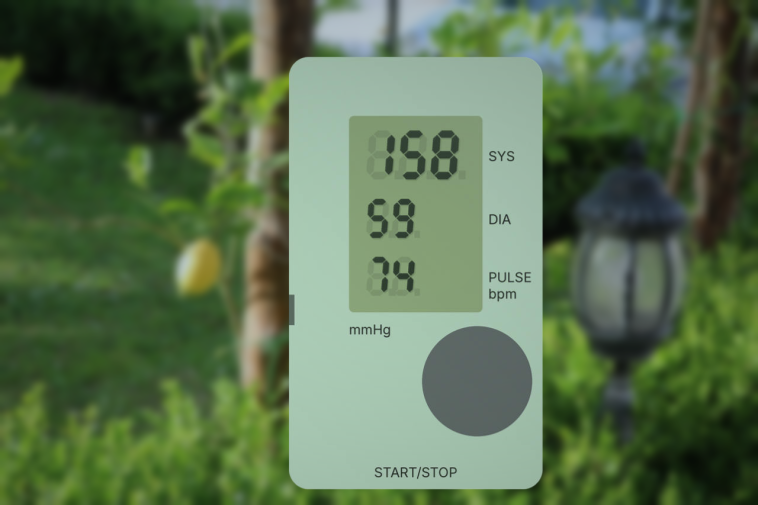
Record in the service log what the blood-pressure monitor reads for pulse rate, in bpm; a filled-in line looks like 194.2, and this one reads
74
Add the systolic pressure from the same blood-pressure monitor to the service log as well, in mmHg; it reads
158
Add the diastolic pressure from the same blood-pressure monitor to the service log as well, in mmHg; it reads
59
